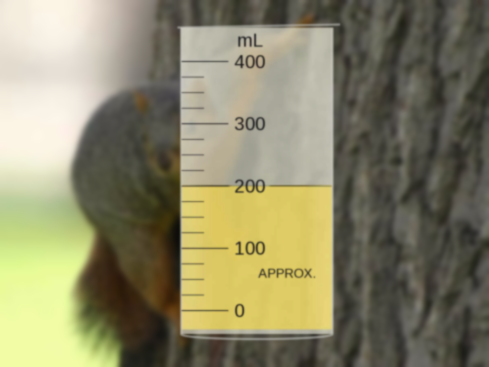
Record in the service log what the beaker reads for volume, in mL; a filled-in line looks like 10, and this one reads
200
